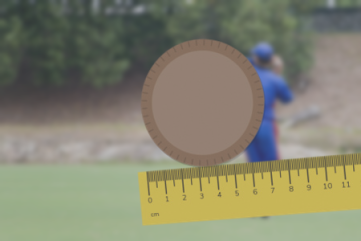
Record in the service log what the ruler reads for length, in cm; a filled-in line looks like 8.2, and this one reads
7
